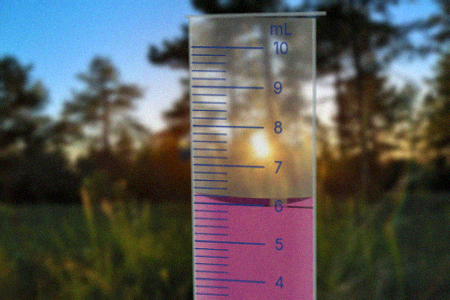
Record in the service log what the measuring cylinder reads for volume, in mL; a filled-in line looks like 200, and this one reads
6
